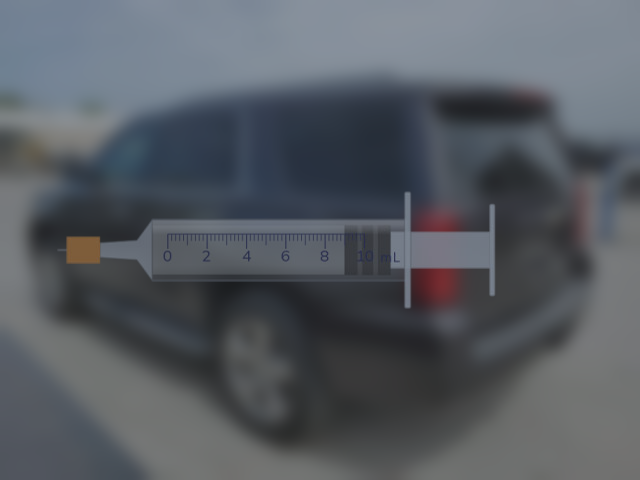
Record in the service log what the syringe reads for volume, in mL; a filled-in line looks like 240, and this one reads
9
